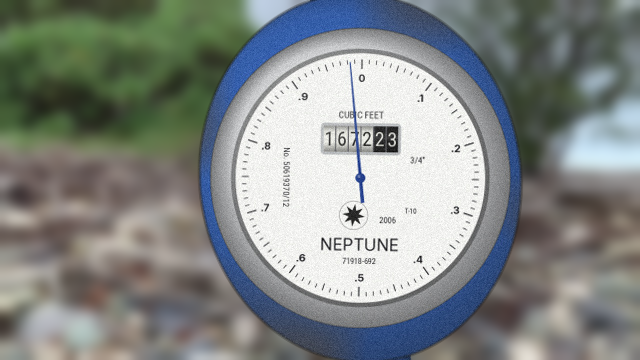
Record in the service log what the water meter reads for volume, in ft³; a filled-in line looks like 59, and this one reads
167222.98
